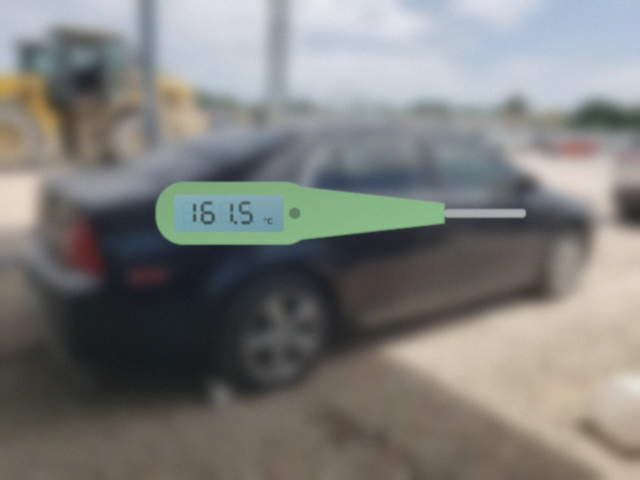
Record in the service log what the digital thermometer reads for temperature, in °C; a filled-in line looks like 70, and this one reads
161.5
